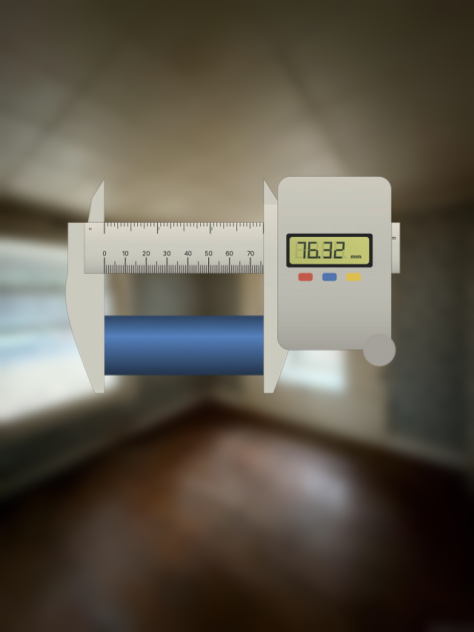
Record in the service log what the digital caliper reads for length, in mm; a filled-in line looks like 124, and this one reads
76.32
